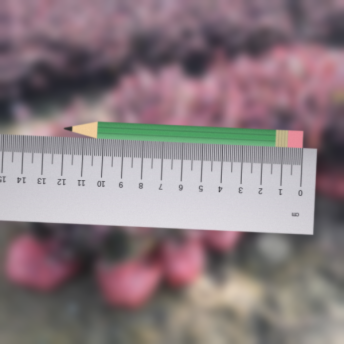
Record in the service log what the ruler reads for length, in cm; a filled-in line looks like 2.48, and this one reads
12
